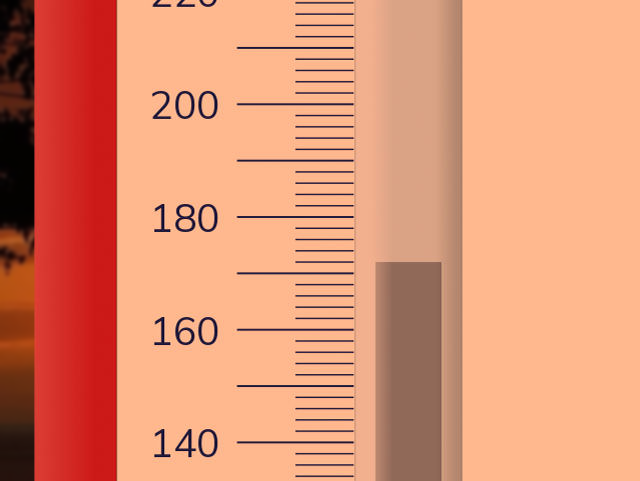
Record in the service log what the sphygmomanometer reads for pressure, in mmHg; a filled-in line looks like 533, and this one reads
172
